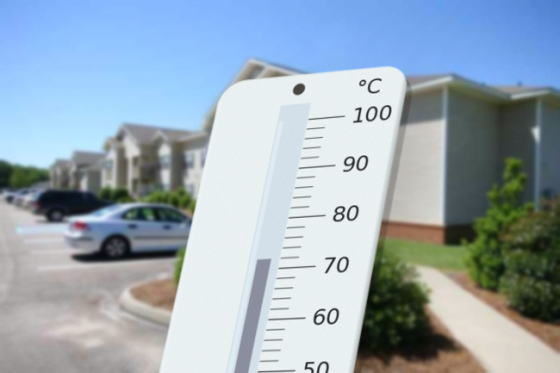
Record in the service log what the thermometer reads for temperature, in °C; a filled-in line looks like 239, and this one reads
72
